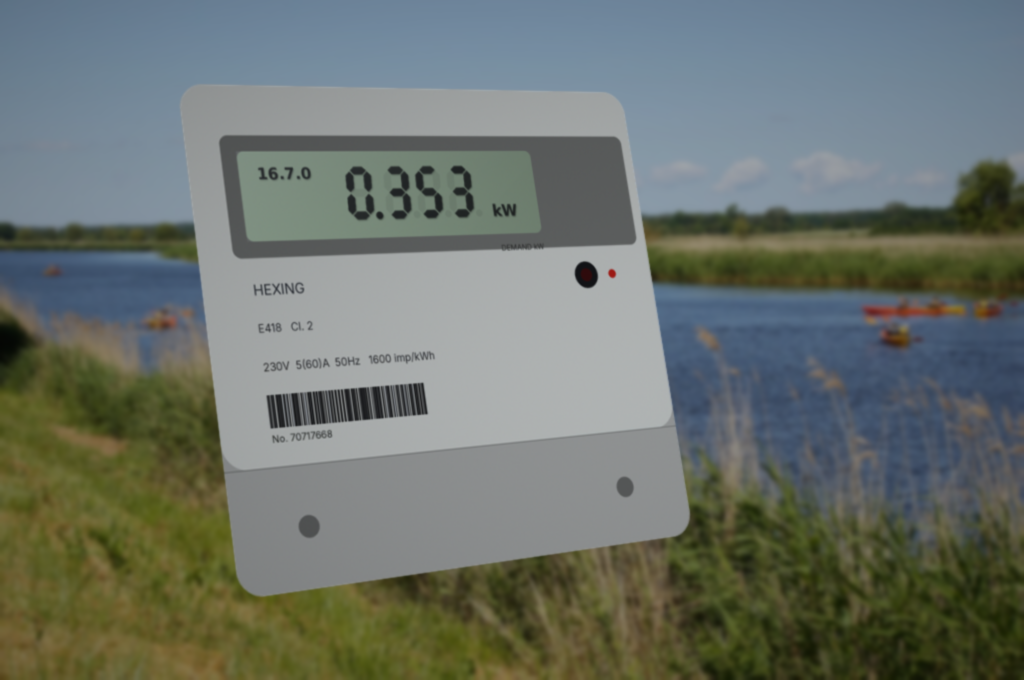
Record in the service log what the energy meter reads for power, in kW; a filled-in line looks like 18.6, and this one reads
0.353
